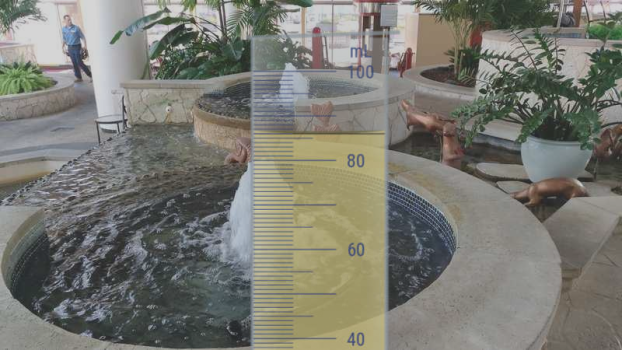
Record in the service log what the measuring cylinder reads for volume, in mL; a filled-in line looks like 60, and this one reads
86
